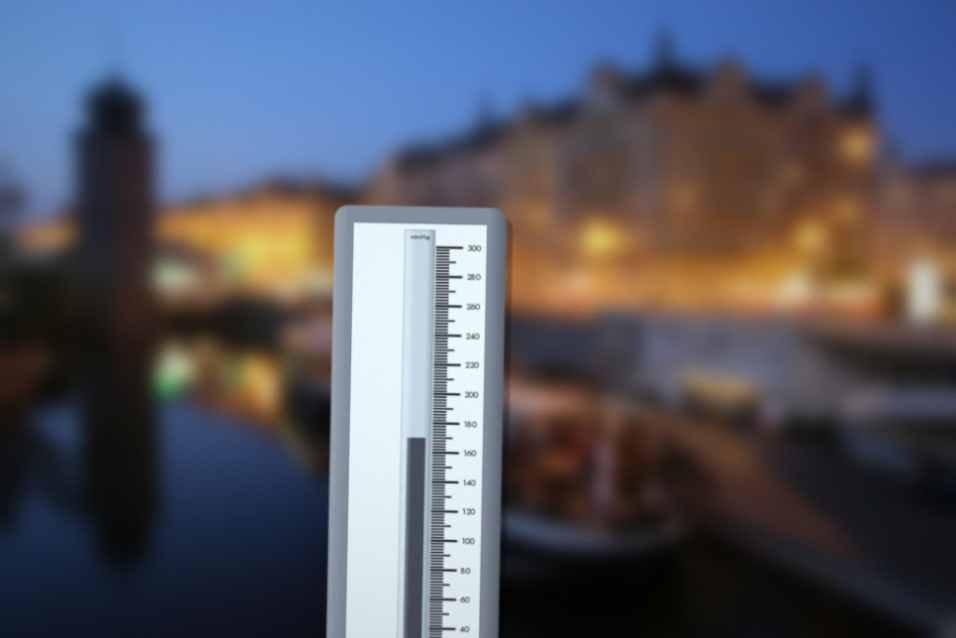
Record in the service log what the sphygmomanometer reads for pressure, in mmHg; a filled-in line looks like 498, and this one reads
170
